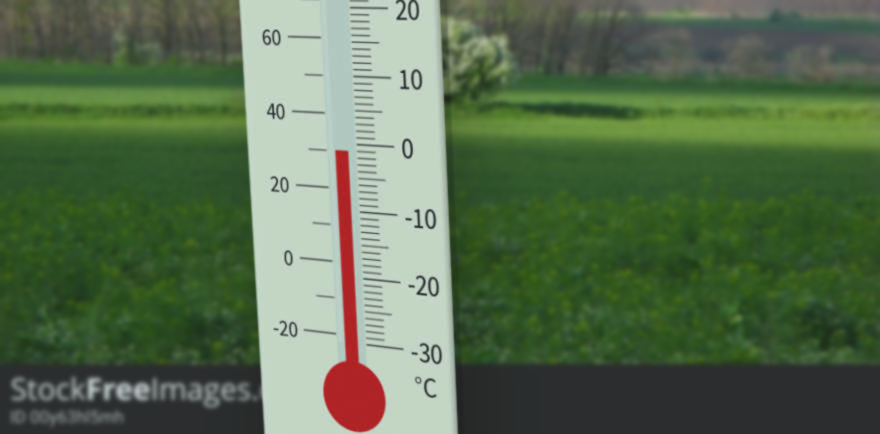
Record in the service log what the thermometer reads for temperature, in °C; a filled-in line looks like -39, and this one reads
-1
